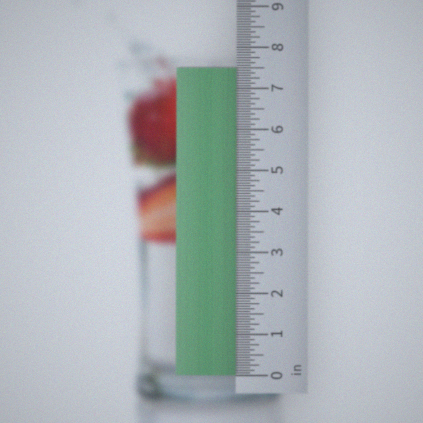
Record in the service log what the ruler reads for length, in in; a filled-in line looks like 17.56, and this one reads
7.5
